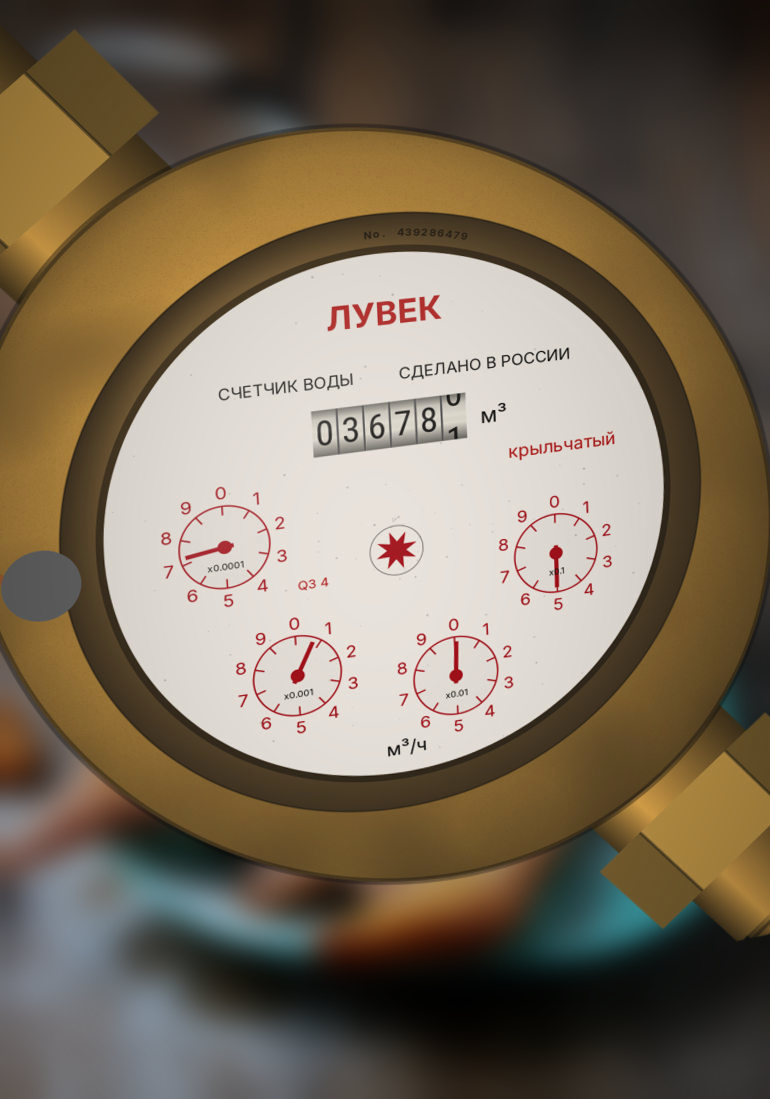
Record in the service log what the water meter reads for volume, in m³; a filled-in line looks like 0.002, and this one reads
36780.5007
